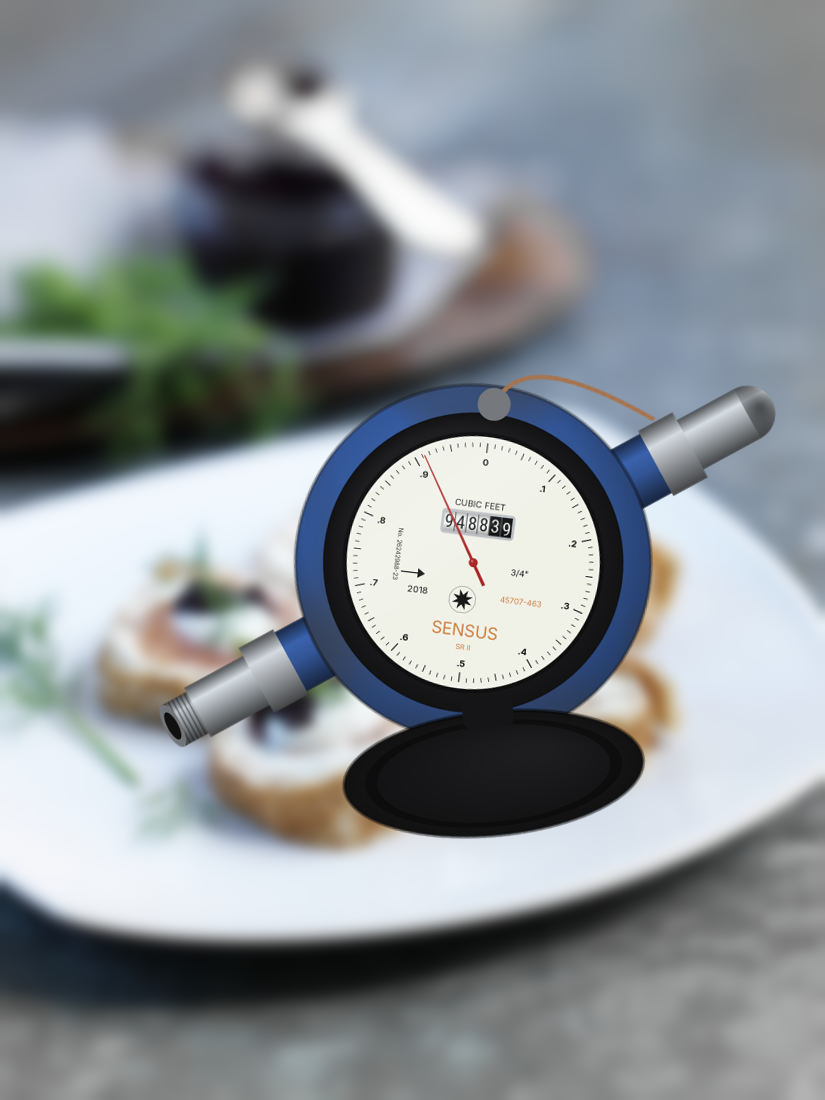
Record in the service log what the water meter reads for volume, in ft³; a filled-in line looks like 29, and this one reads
948838.91
